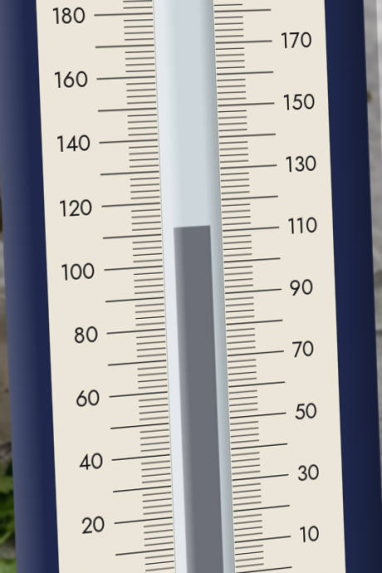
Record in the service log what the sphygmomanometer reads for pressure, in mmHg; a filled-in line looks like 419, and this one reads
112
